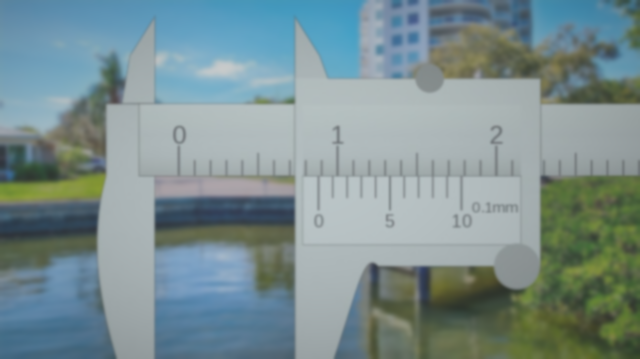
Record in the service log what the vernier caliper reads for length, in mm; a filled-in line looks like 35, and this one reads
8.8
